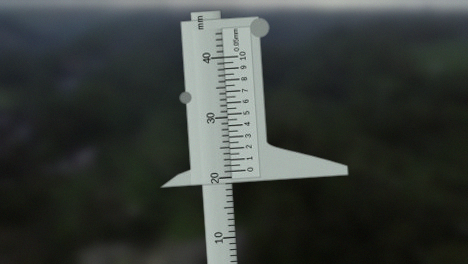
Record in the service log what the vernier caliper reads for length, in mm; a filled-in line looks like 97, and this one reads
21.0
